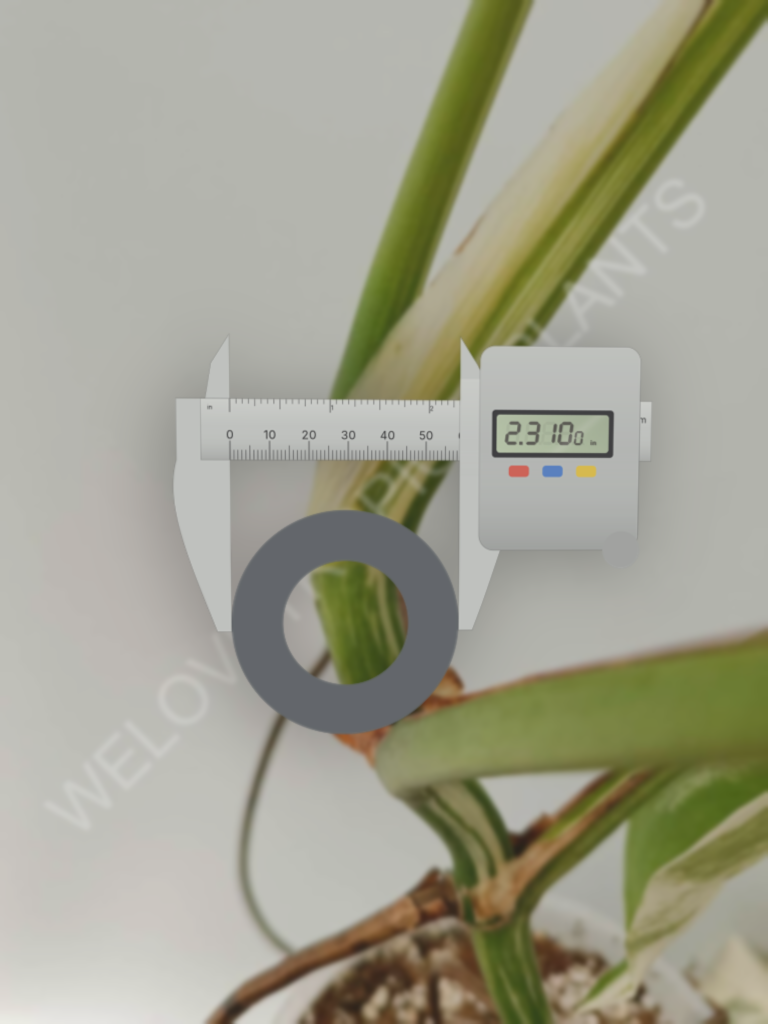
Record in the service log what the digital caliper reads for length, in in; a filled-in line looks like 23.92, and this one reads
2.3100
